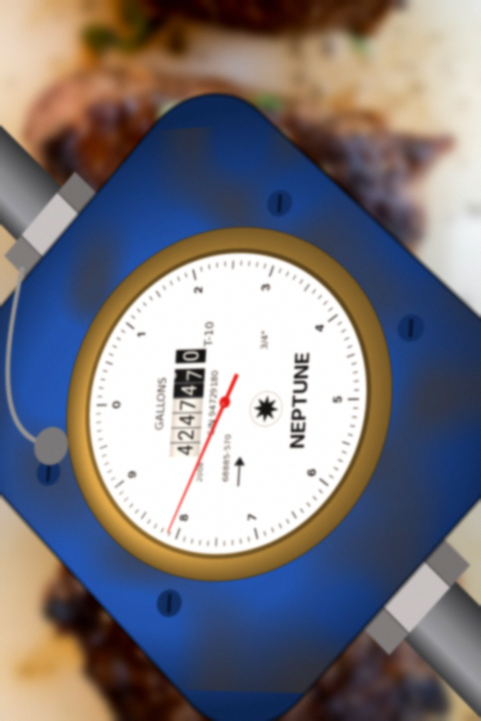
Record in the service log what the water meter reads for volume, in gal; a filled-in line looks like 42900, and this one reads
4247468.1
